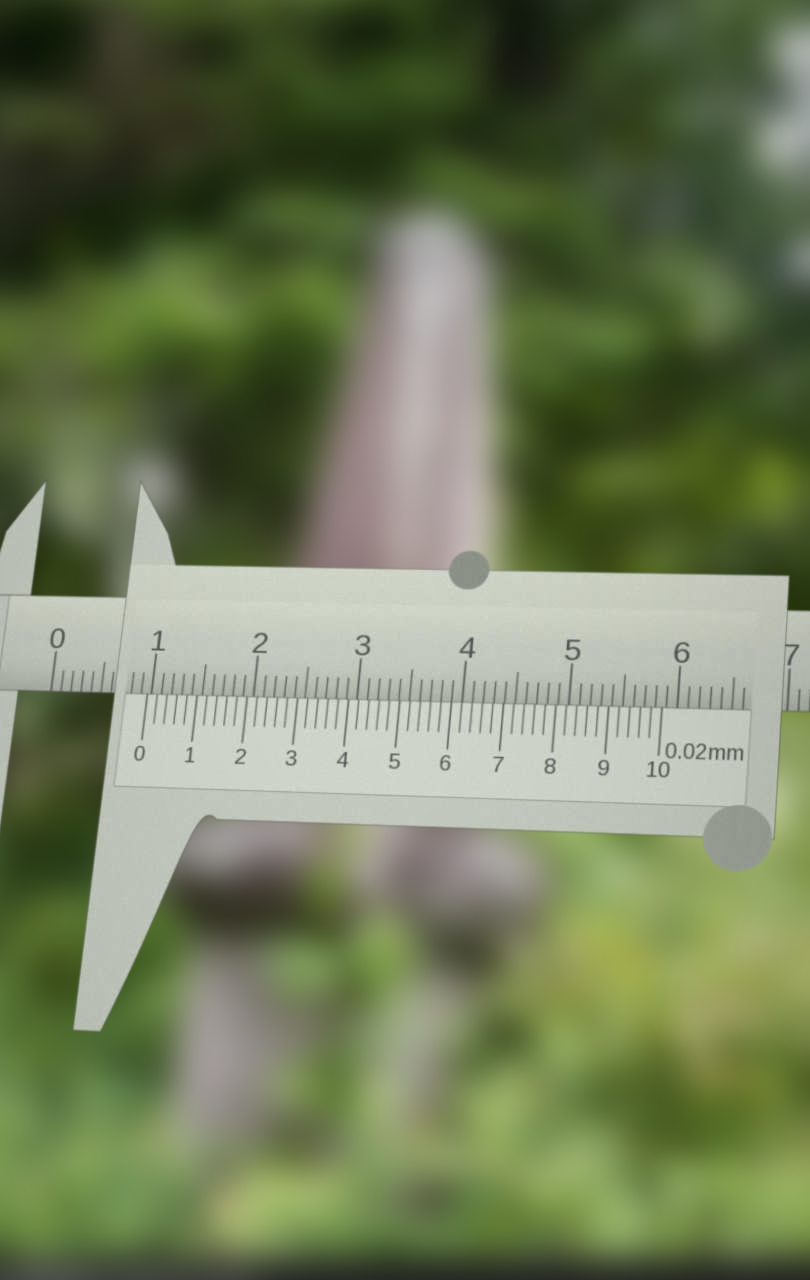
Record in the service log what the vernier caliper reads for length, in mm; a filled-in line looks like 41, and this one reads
9.6
